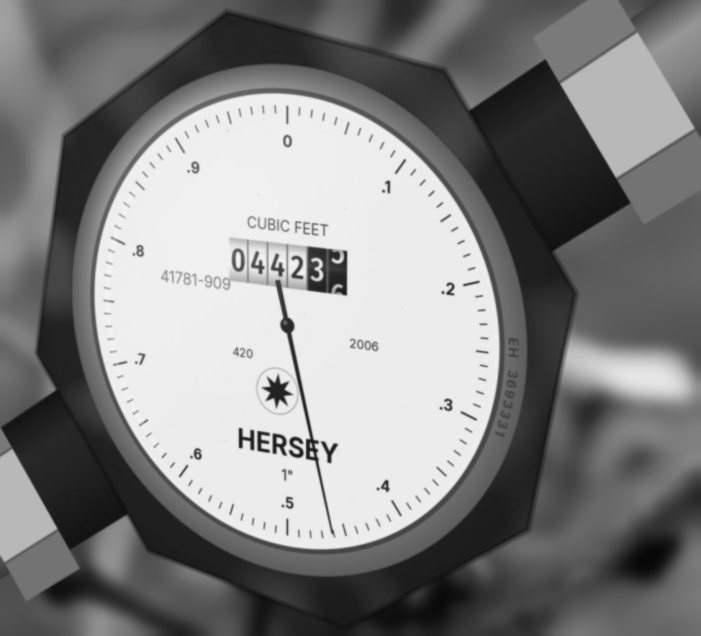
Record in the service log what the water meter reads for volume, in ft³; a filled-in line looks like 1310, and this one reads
44235.46
